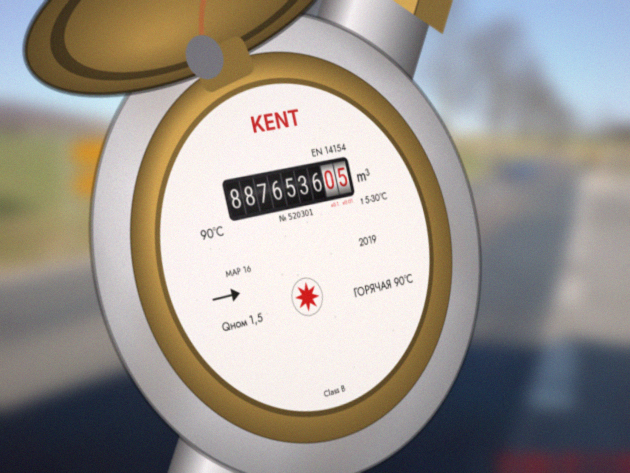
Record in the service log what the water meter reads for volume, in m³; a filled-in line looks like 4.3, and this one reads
8876536.05
